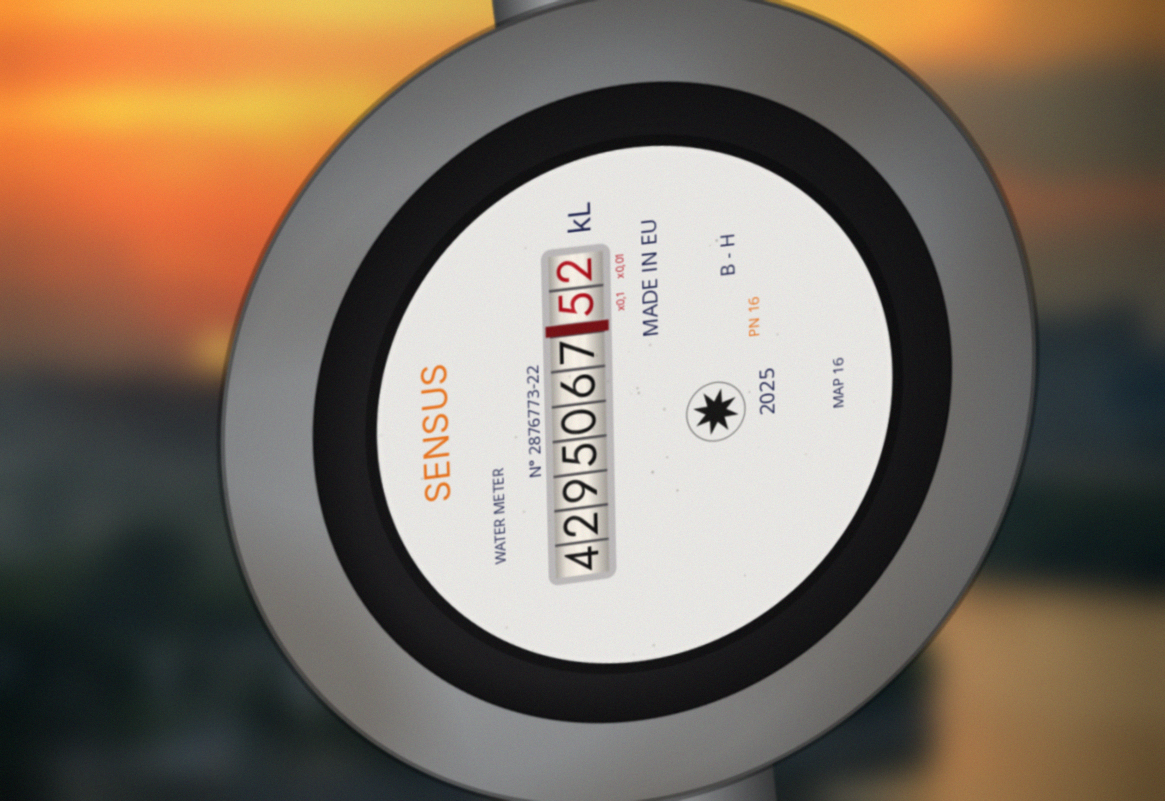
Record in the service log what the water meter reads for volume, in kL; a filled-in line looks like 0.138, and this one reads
4295067.52
